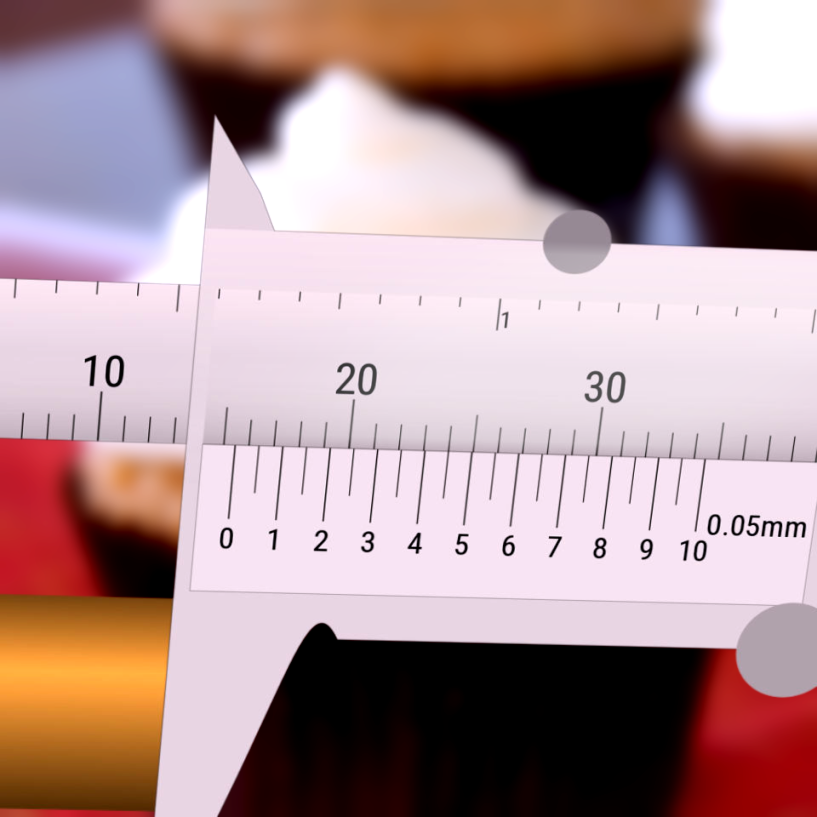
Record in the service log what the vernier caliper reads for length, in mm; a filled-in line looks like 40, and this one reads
15.45
